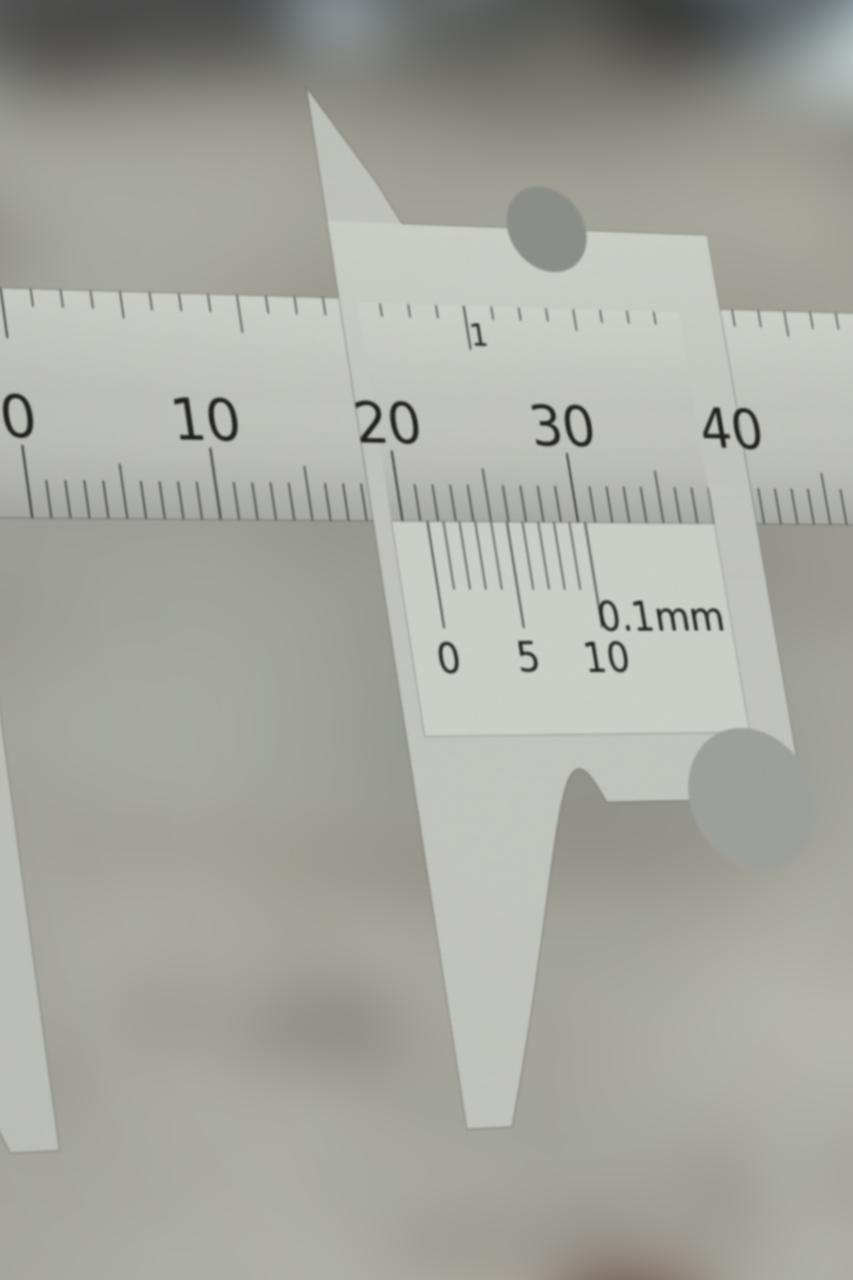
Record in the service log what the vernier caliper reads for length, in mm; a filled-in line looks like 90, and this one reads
21.4
